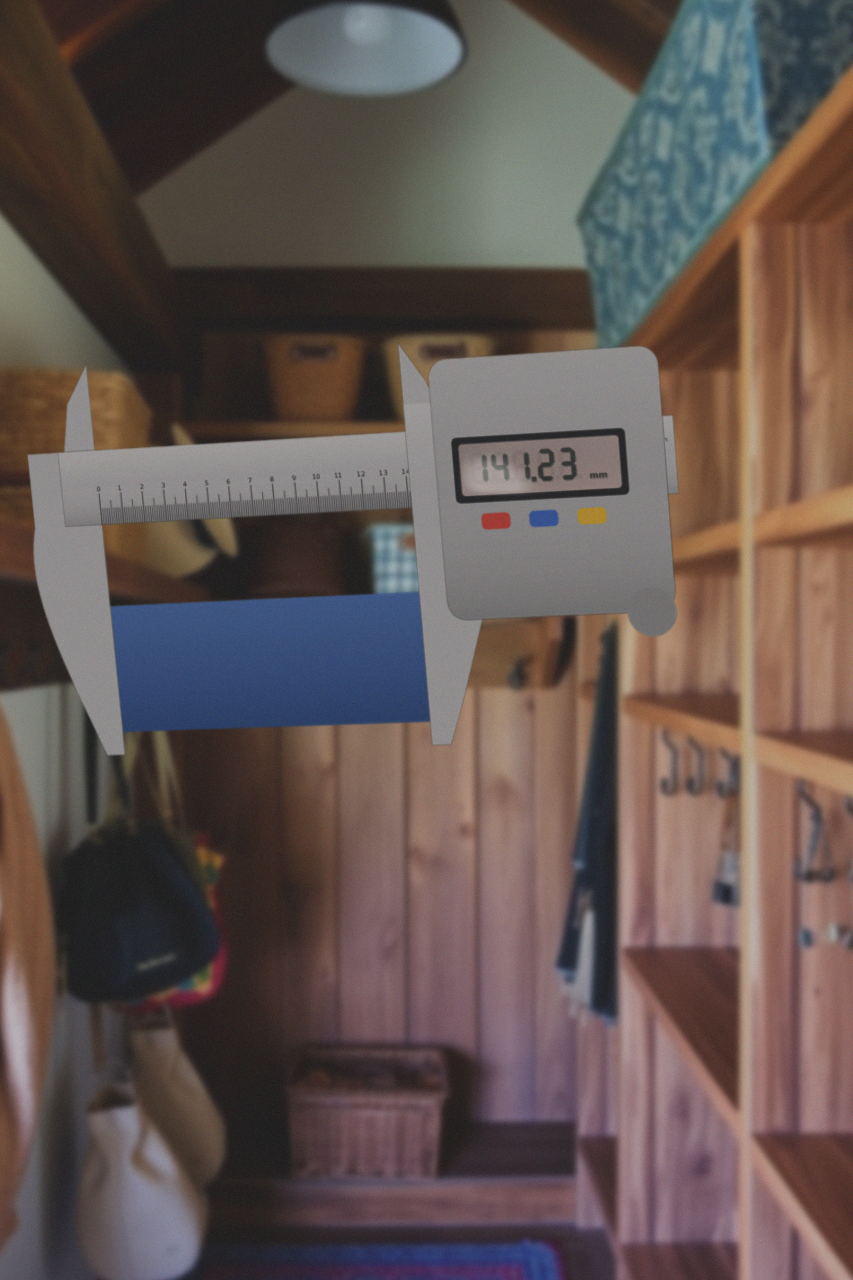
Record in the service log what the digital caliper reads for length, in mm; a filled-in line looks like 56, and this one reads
141.23
